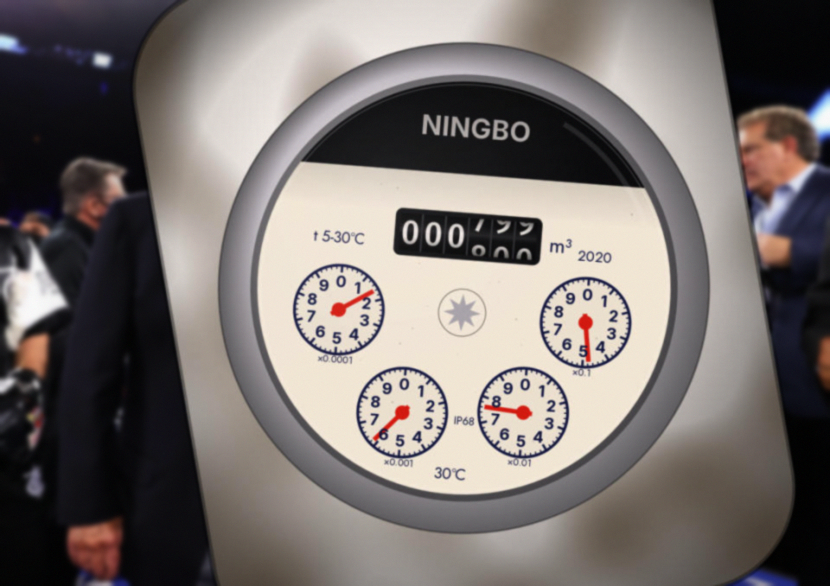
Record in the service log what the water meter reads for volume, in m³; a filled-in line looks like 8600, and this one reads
799.4761
